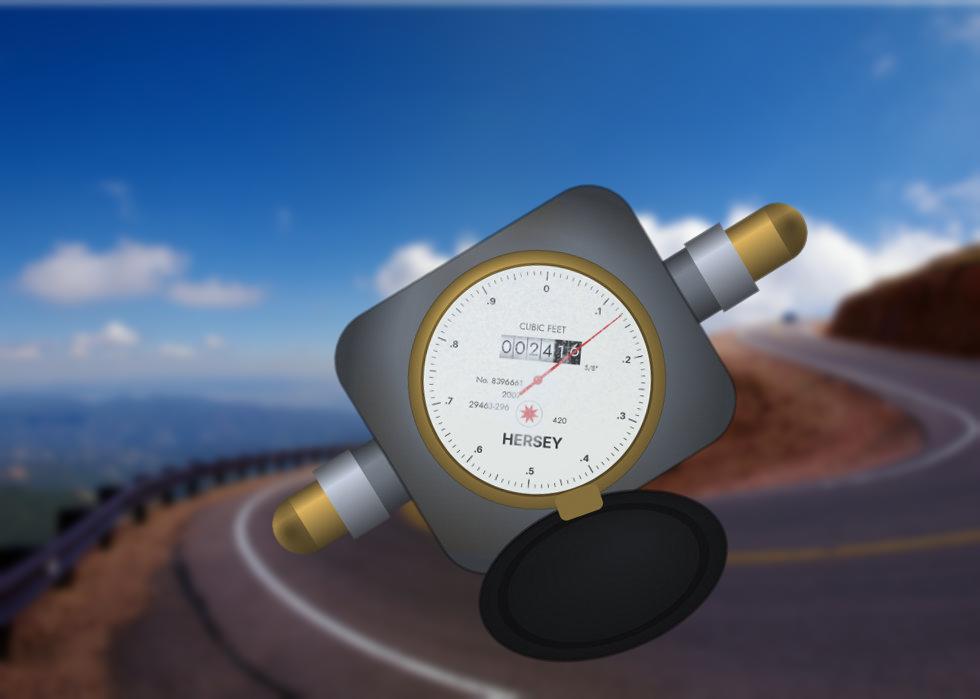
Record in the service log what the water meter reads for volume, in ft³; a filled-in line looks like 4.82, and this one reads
2416.13
